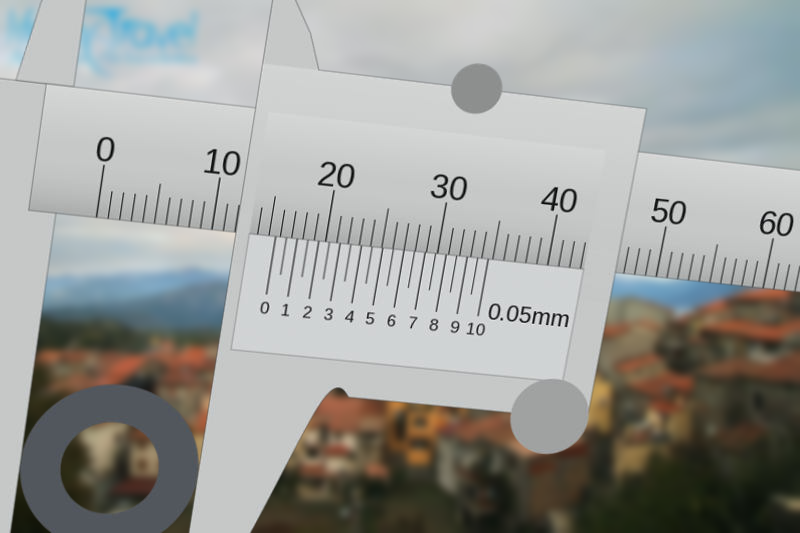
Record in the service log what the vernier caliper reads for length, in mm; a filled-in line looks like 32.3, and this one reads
15.6
